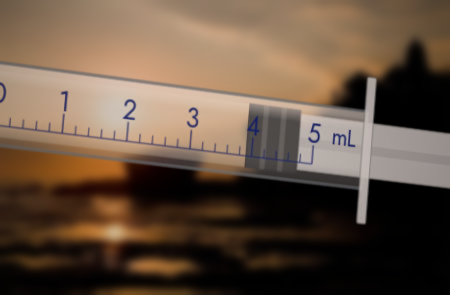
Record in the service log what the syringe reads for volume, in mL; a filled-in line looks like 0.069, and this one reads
3.9
